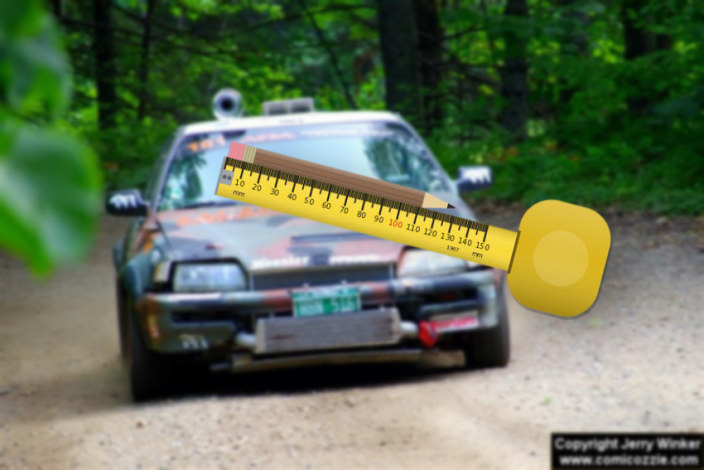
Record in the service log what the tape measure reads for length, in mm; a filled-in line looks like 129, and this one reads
130
